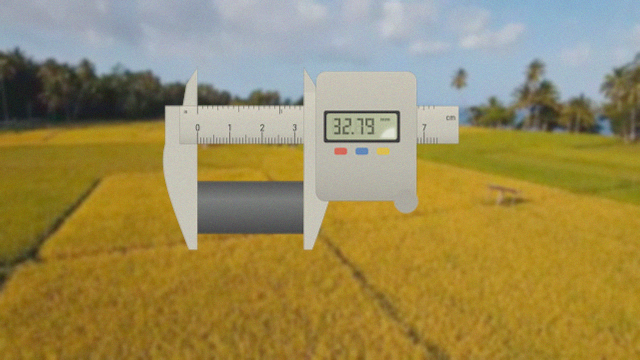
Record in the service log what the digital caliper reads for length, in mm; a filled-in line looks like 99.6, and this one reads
32.79
